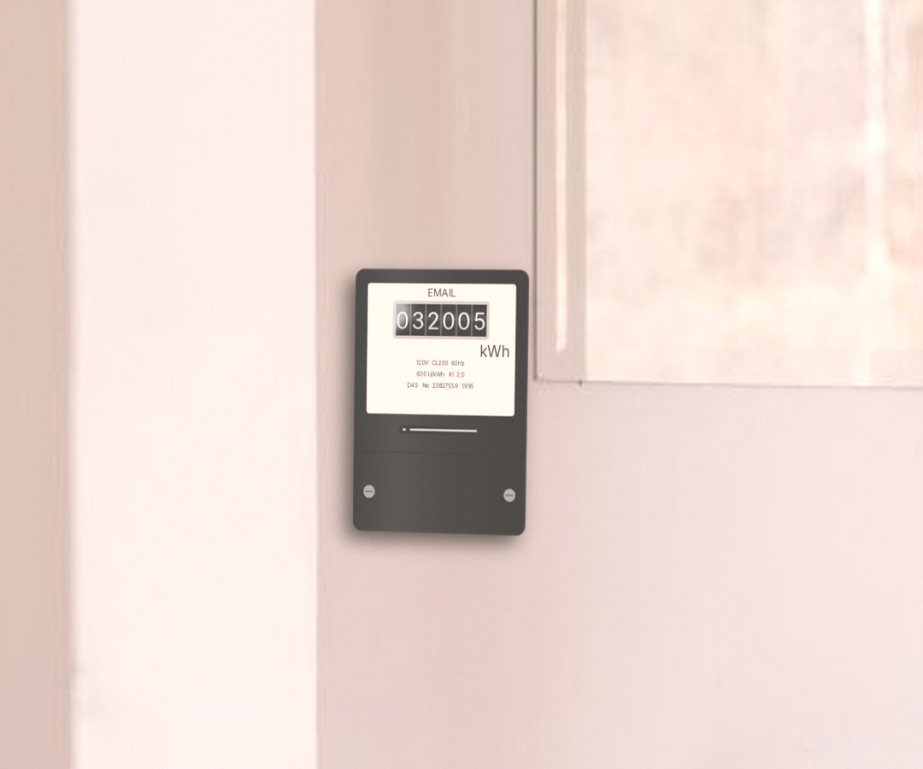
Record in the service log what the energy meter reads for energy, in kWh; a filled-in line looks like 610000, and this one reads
32005
